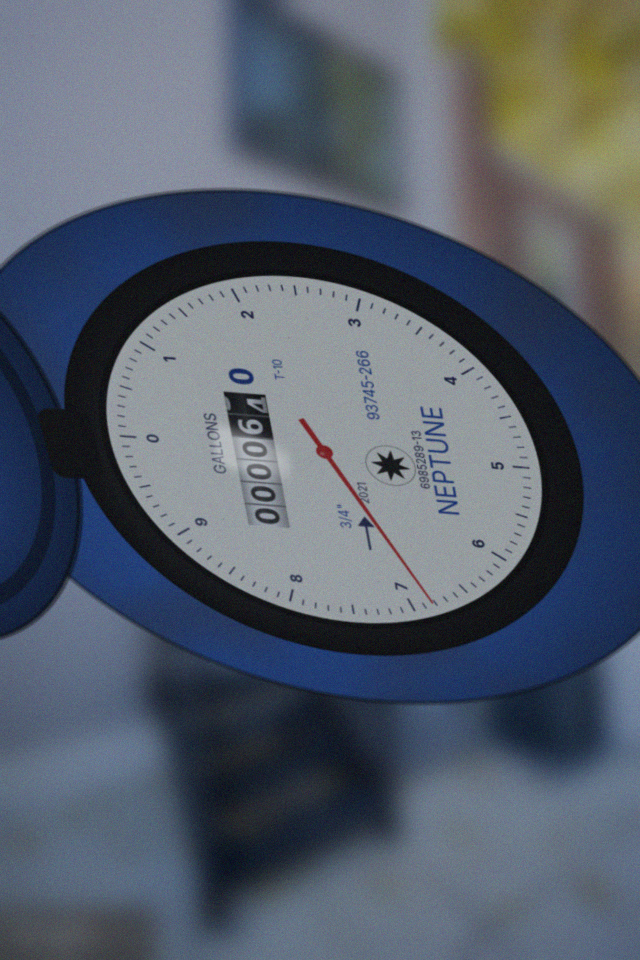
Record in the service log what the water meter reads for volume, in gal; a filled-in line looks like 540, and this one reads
636.8
